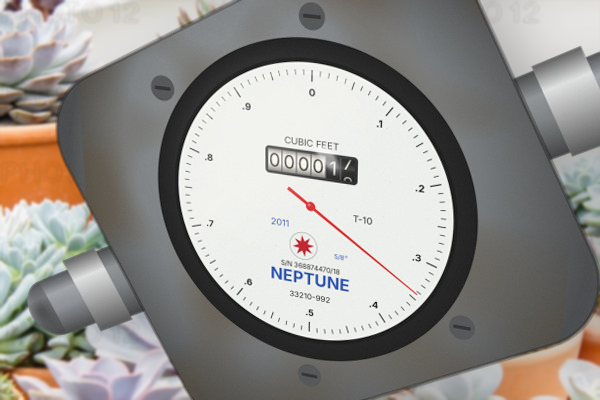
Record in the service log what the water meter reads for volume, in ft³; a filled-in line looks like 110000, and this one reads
17.34
